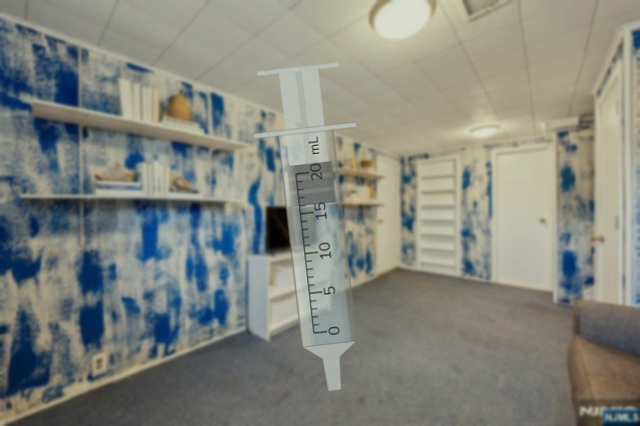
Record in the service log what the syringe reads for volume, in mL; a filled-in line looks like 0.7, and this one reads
16
